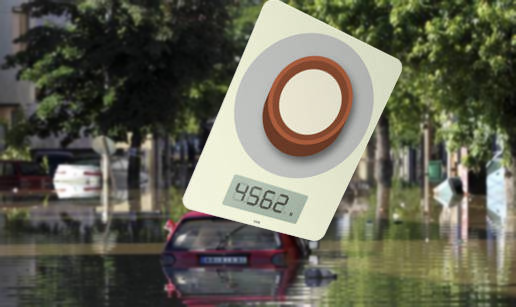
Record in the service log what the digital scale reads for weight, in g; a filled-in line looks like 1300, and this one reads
4562
